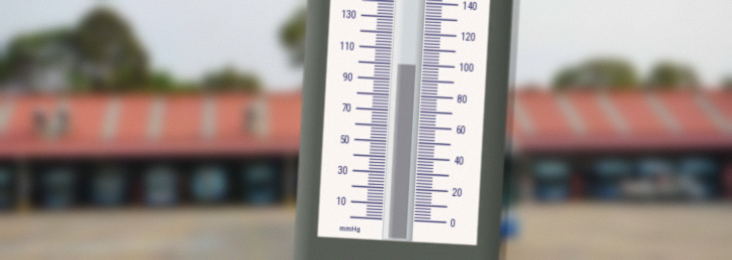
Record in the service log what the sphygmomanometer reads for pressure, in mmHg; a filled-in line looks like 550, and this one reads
100
